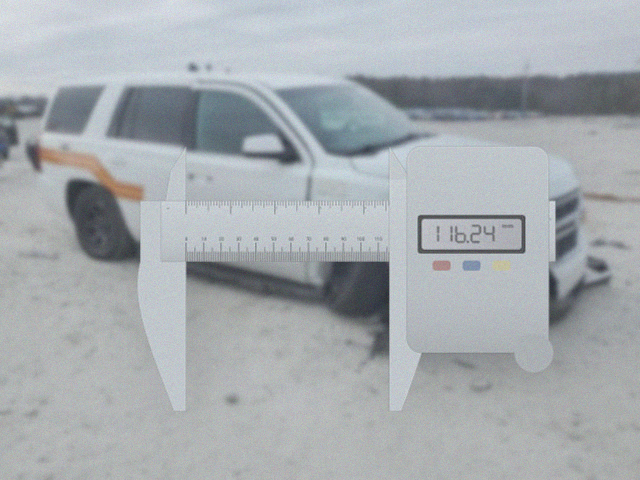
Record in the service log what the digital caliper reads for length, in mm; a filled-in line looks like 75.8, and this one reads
116.24
